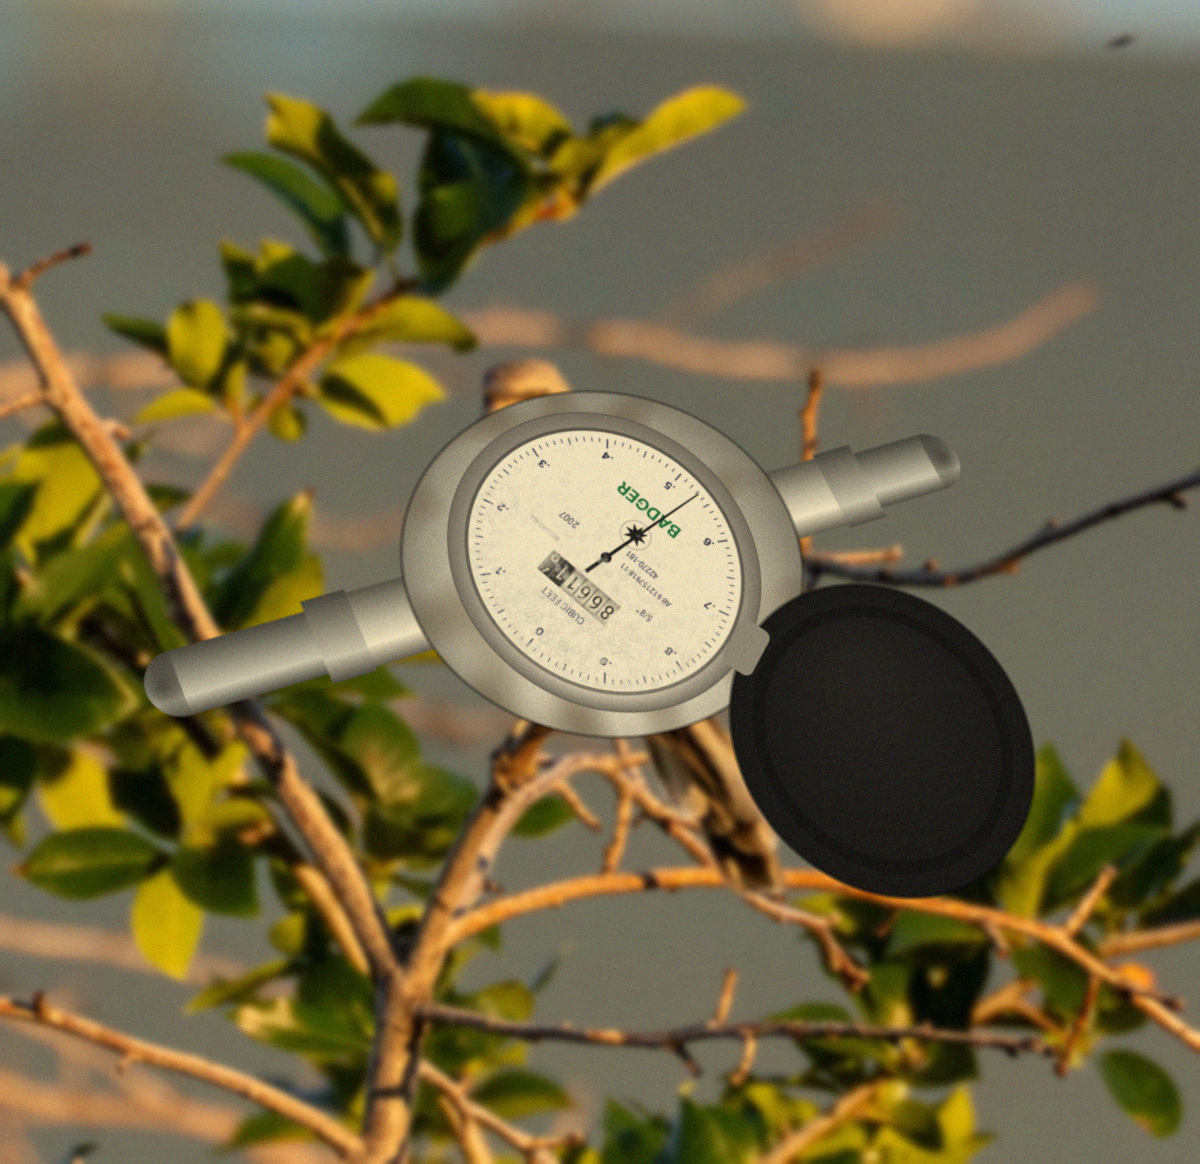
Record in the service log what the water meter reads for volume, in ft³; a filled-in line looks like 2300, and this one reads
866117.53
